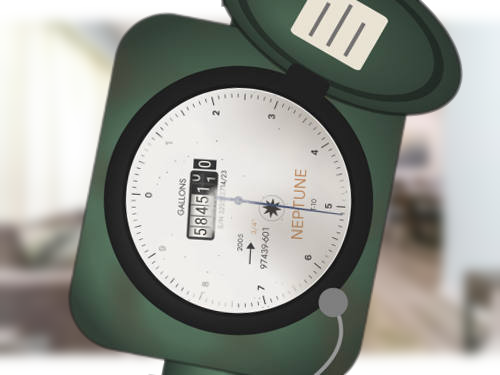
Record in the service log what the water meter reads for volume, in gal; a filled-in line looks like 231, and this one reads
5845105.1
